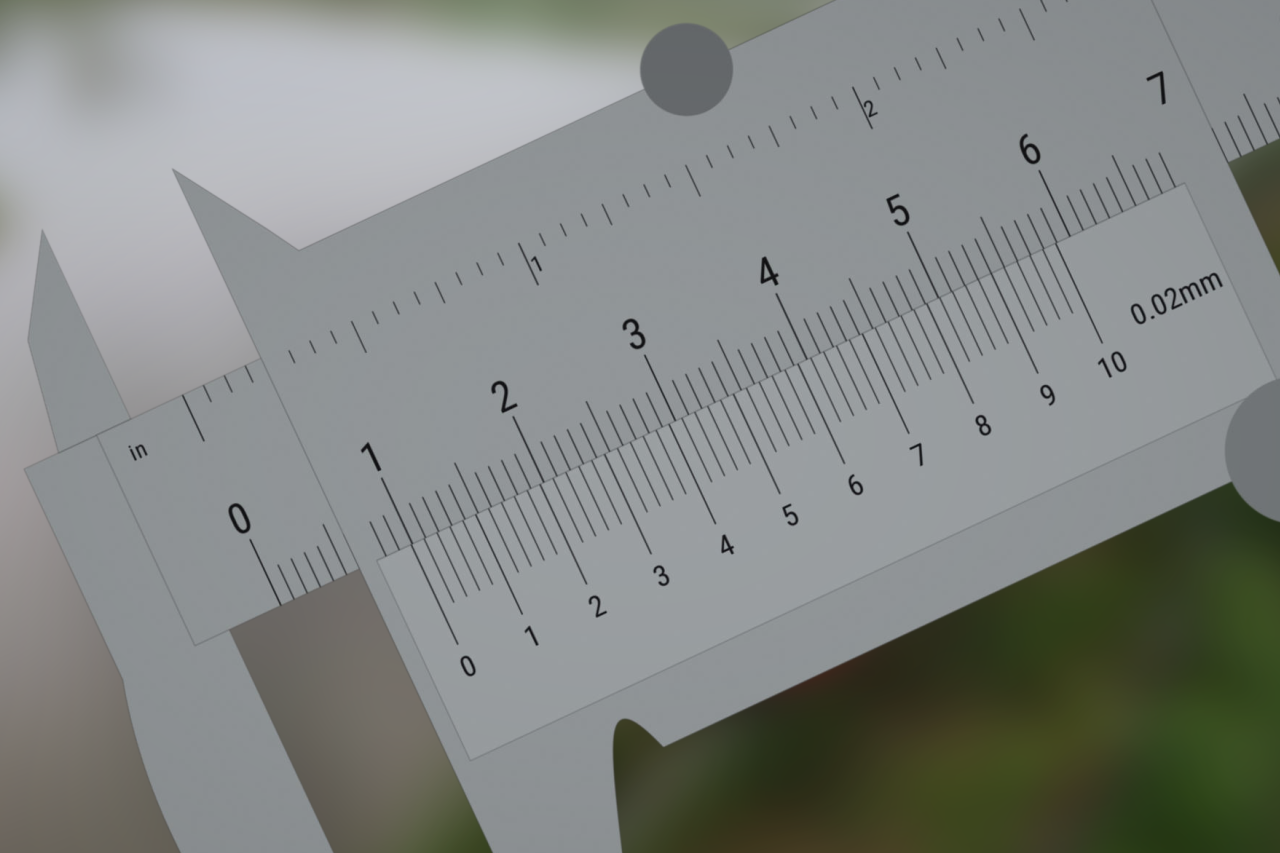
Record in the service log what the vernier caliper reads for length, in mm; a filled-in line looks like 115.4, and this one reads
9.9
